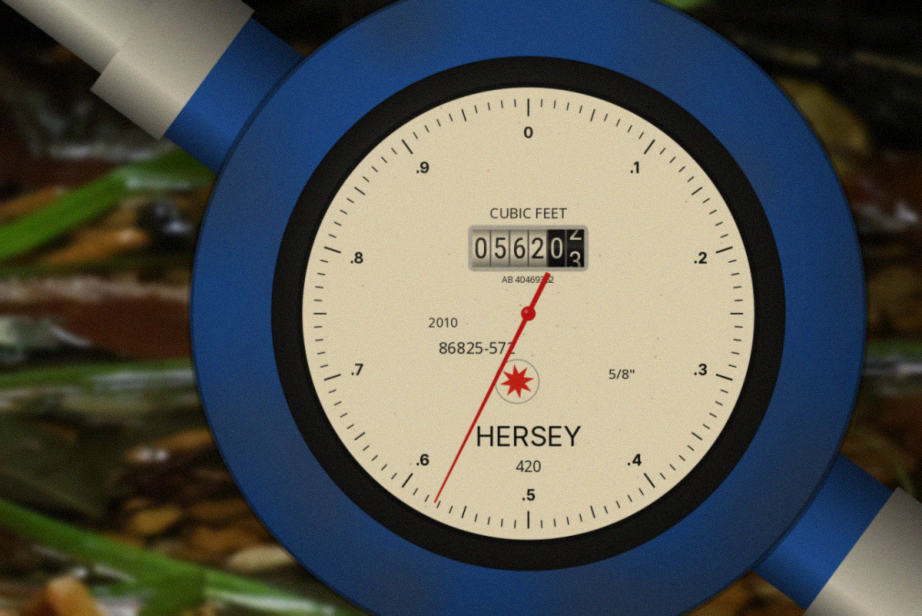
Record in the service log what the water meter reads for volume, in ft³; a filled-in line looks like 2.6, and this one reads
56202.57
